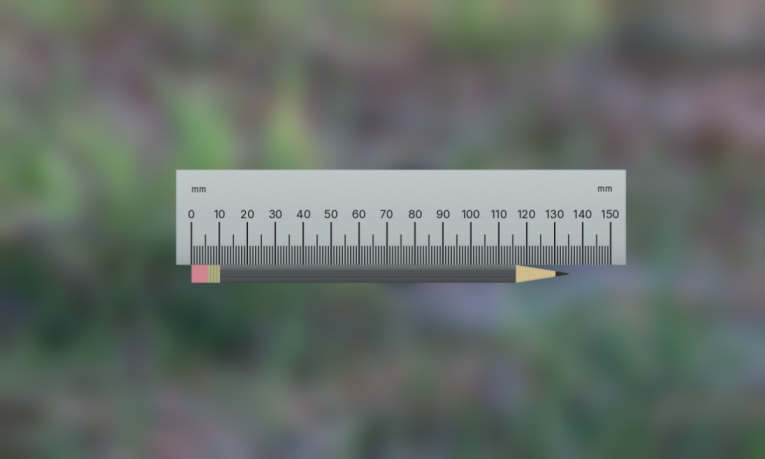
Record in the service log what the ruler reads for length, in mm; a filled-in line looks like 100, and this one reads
135
